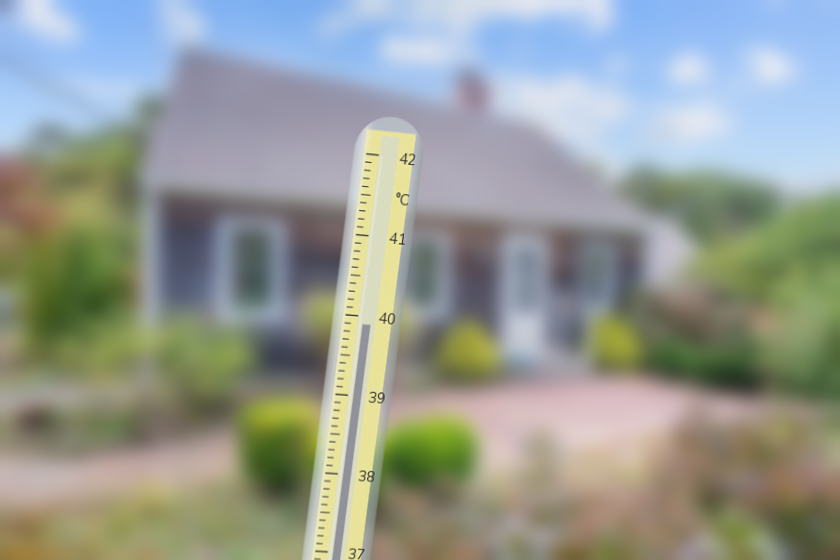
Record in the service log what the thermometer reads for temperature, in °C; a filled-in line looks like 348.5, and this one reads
39.9
